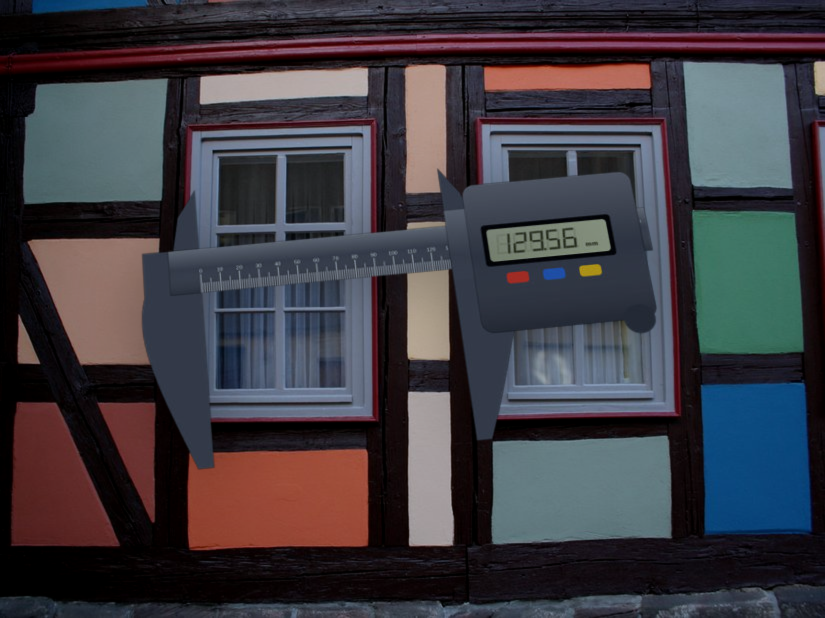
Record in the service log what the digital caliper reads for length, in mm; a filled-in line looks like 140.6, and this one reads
129.56
